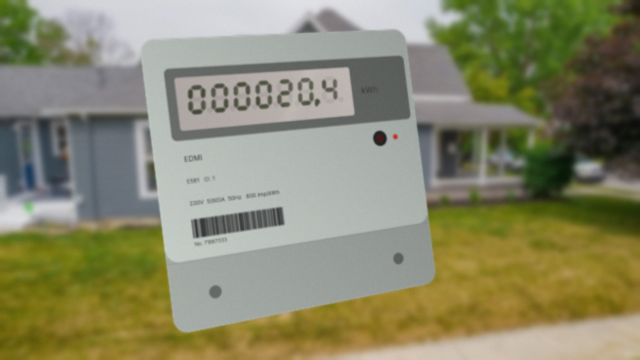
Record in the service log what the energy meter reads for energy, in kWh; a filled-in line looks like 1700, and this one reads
20.4
